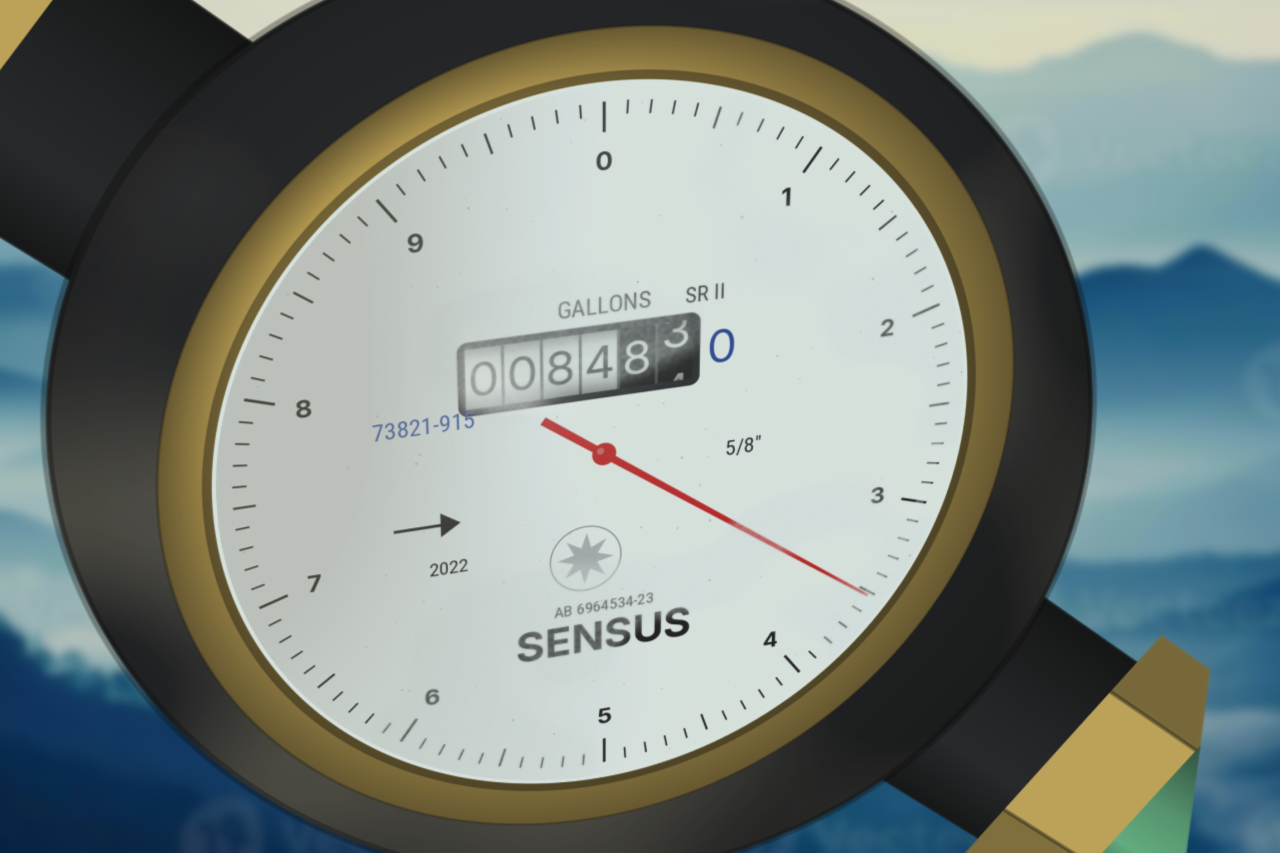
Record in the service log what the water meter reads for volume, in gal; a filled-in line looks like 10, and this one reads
84833.5
